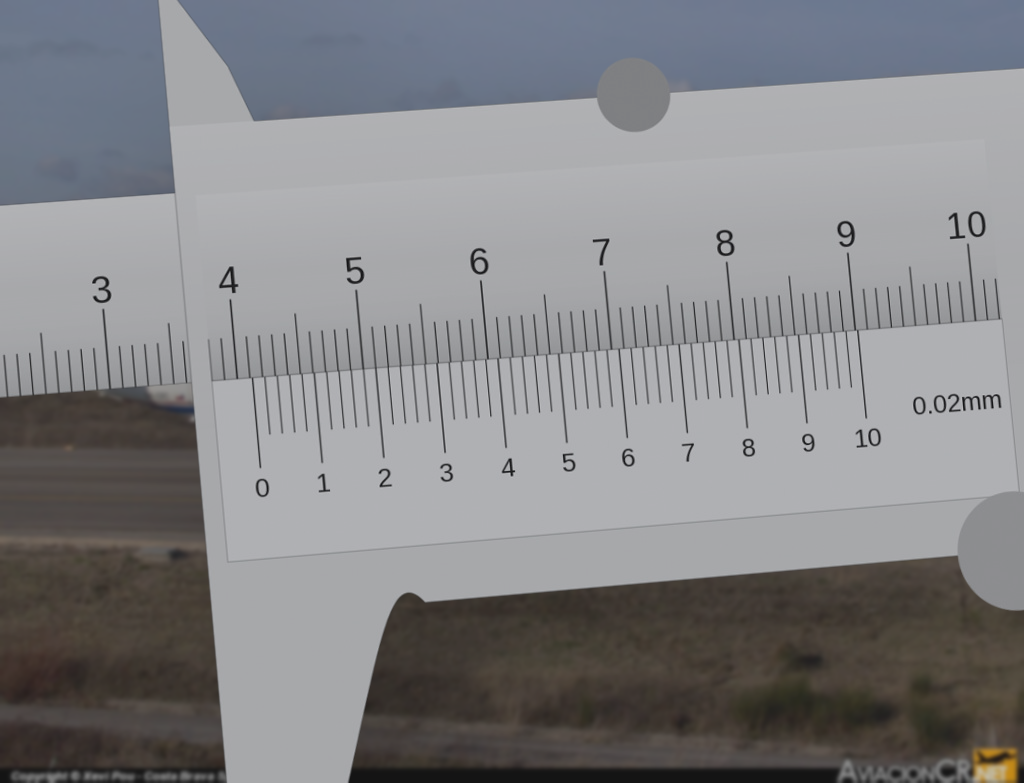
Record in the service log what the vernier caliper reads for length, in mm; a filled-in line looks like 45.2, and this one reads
41.2
